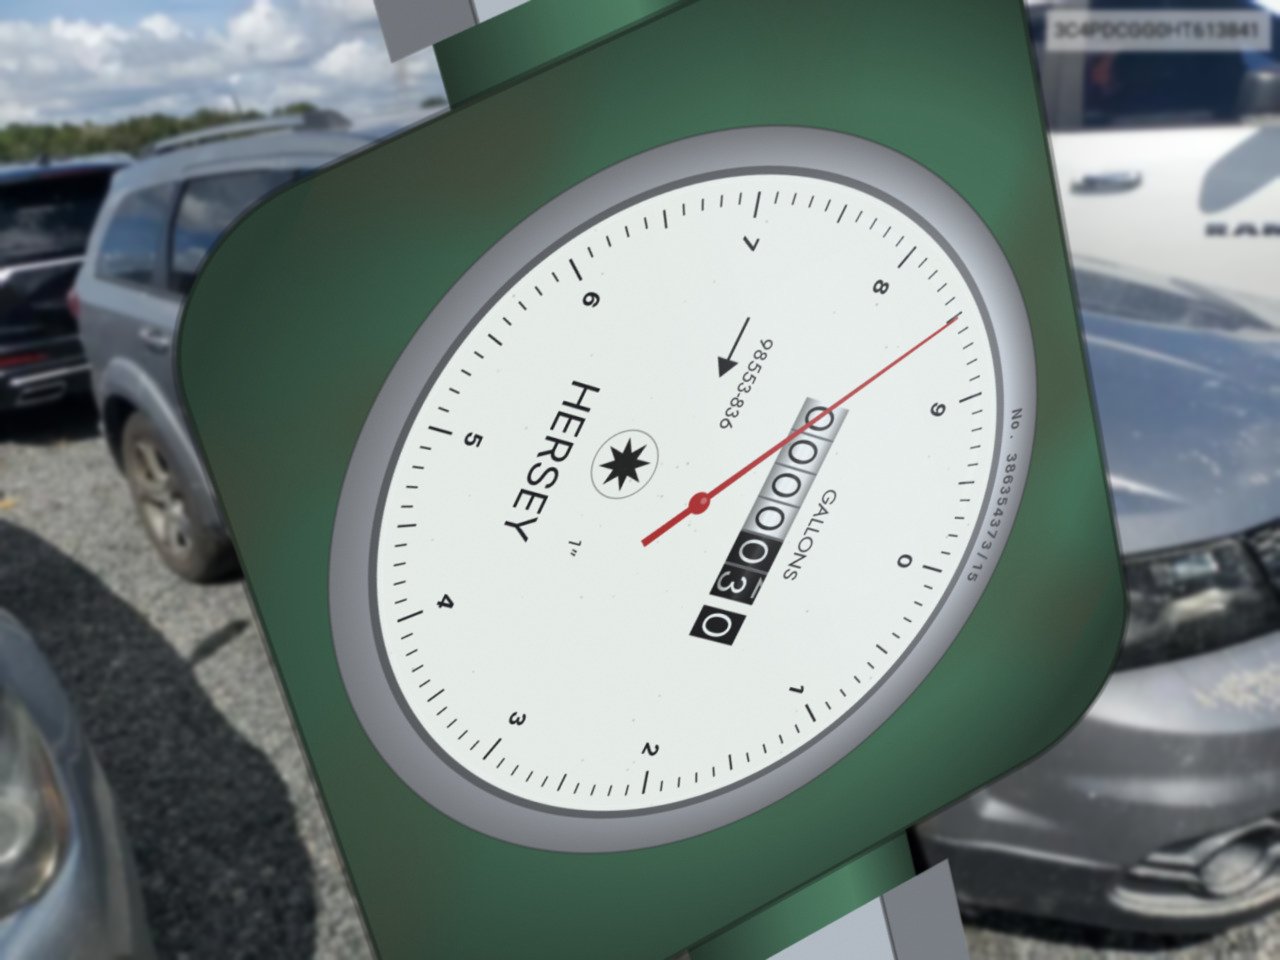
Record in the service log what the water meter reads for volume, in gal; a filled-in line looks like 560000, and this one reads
28.5
